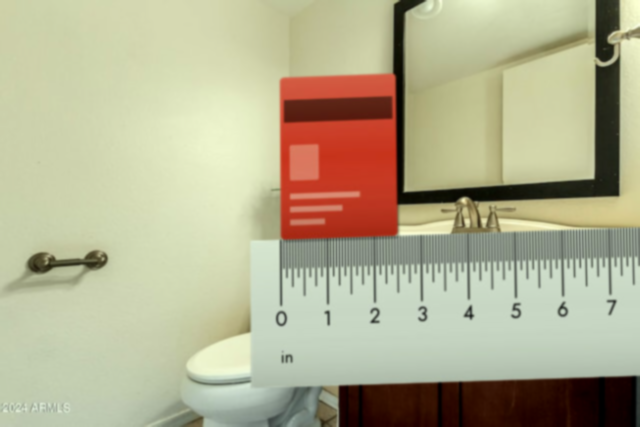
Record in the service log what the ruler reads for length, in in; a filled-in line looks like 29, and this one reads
2.5
